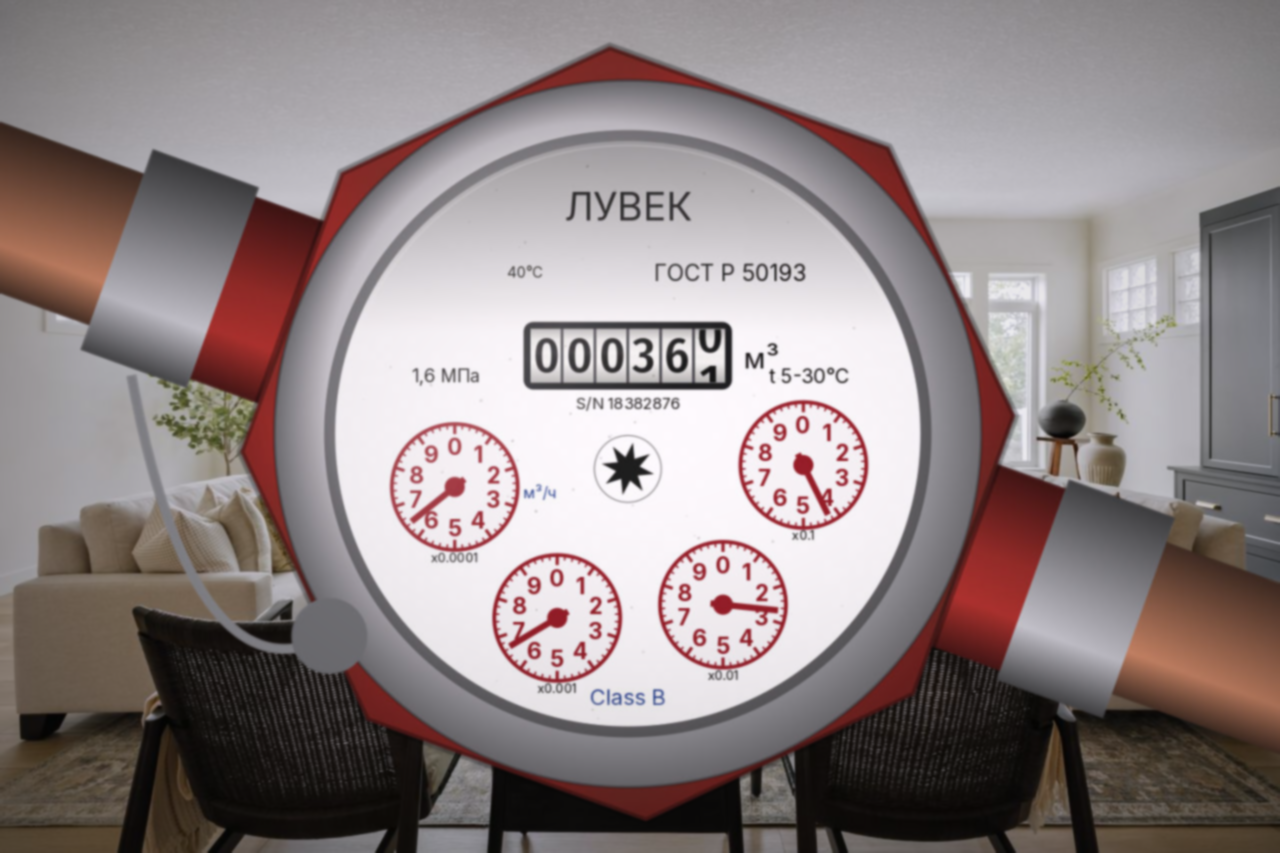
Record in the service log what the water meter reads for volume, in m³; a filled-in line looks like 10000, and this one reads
360.4266
